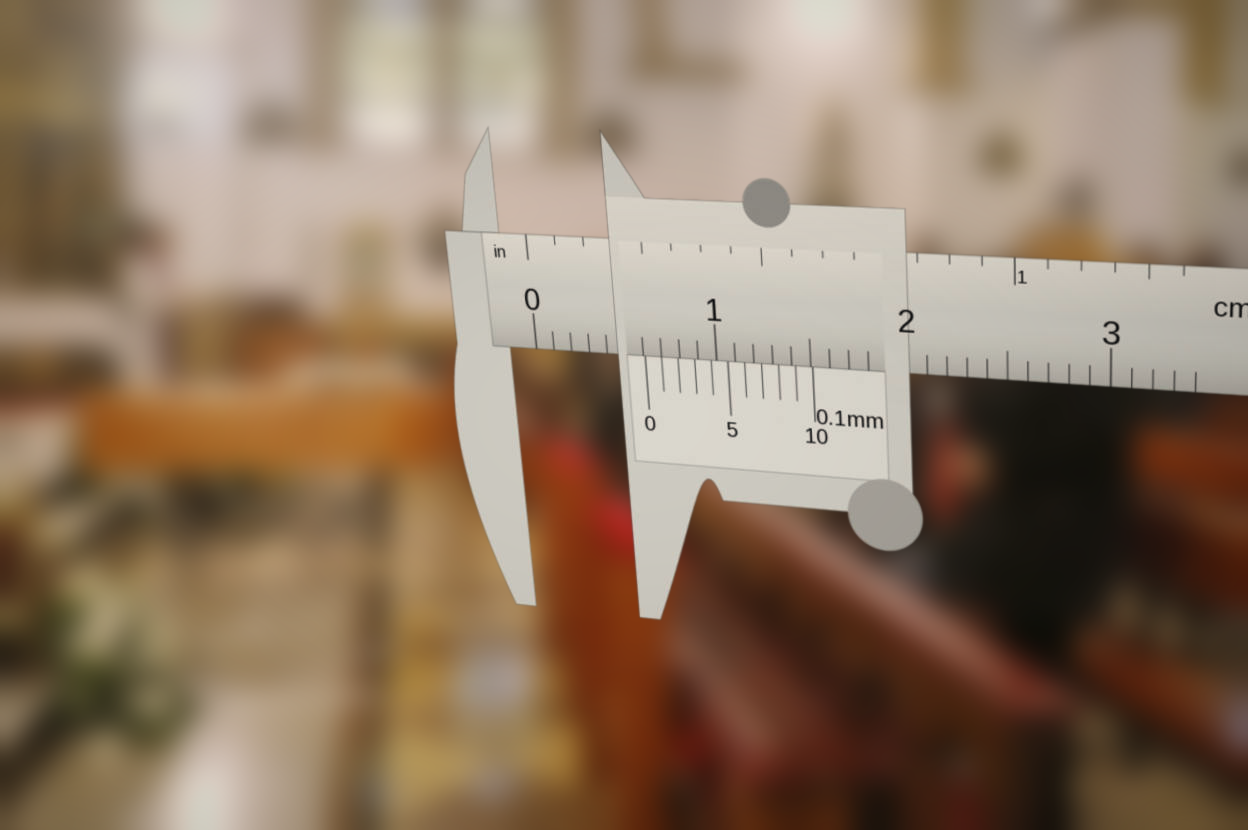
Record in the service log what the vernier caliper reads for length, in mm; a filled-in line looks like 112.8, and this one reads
6.1
